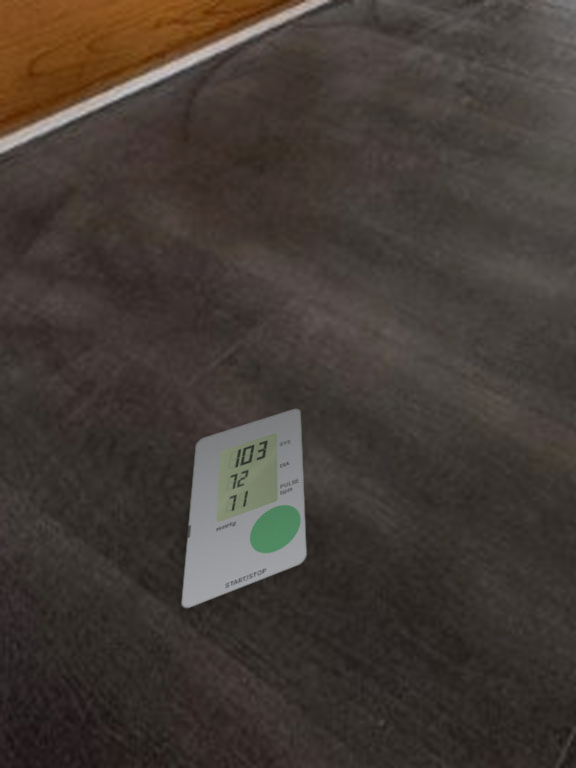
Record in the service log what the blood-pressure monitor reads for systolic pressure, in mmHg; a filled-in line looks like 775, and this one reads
103
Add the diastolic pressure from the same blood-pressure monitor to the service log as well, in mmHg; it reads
72
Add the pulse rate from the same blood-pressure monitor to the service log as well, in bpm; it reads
71
